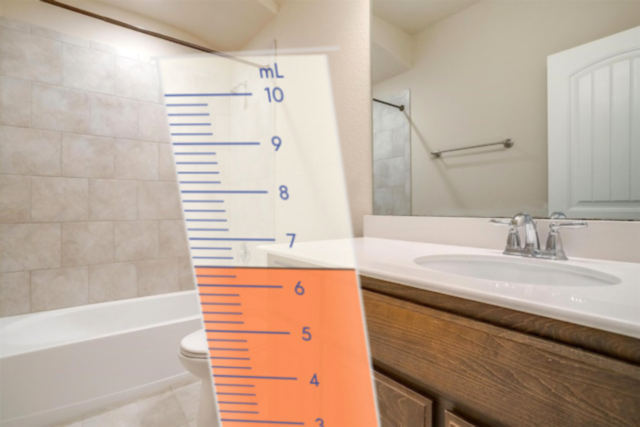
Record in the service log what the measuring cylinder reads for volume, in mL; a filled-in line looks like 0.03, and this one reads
6.4
